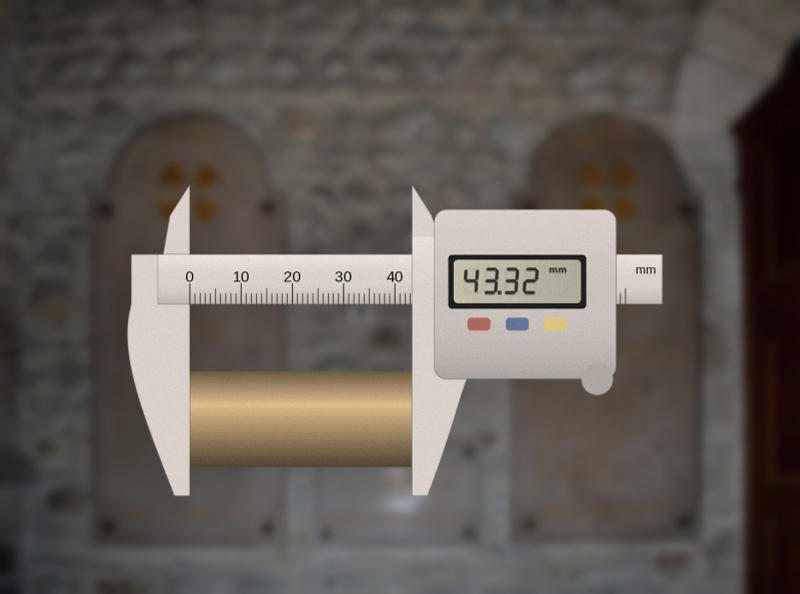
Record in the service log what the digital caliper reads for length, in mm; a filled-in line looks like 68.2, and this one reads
43.32
